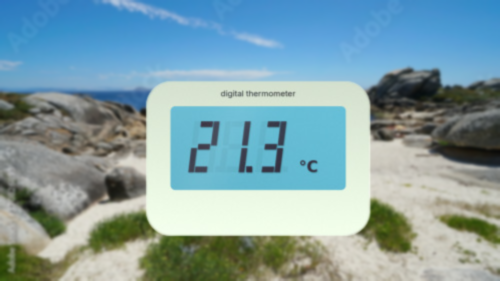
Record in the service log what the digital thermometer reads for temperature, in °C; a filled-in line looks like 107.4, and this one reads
21.3
